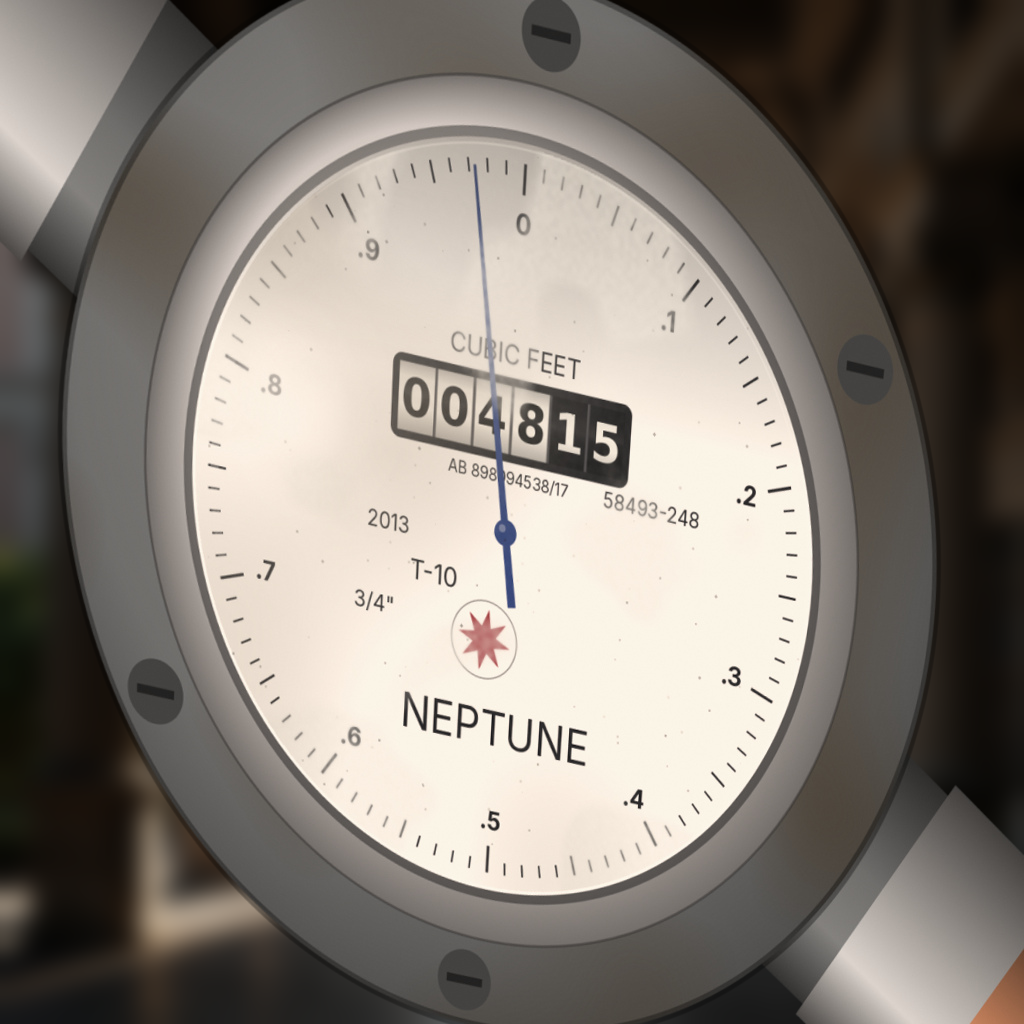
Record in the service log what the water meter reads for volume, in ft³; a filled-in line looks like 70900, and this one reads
4814.97
